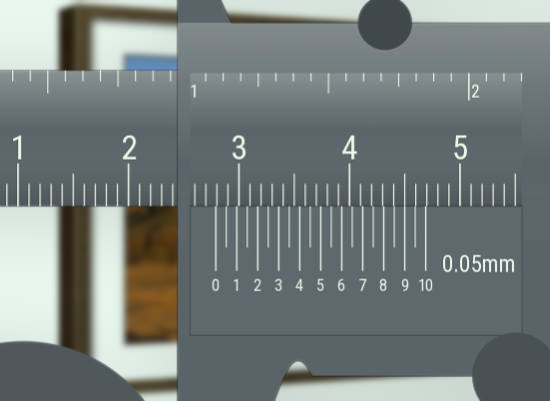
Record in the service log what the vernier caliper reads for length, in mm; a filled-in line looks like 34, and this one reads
27.9
